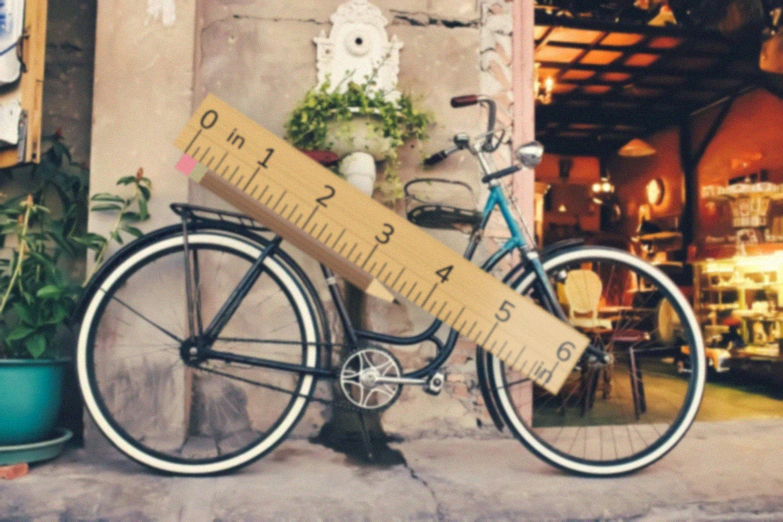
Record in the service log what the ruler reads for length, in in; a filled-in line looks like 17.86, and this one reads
3.75
